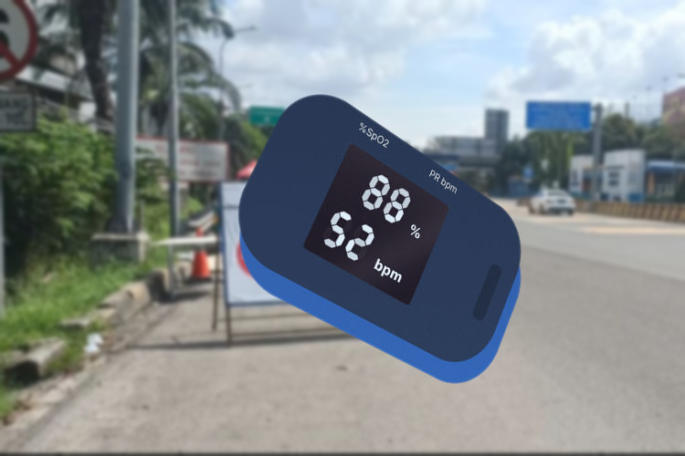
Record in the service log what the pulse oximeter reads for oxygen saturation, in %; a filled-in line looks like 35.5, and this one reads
88
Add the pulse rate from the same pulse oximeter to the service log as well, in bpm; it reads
52
